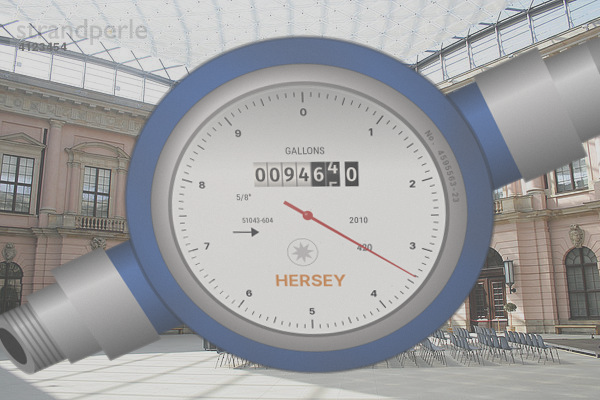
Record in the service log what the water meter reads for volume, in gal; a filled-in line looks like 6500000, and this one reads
94643.4
